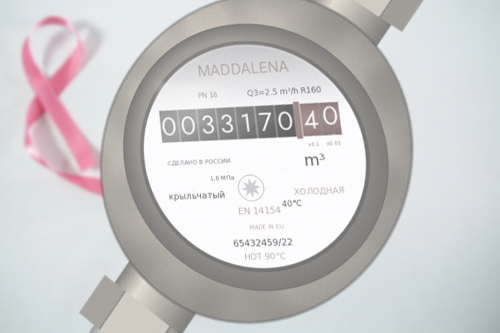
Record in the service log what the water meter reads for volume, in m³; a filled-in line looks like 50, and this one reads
33170.40
